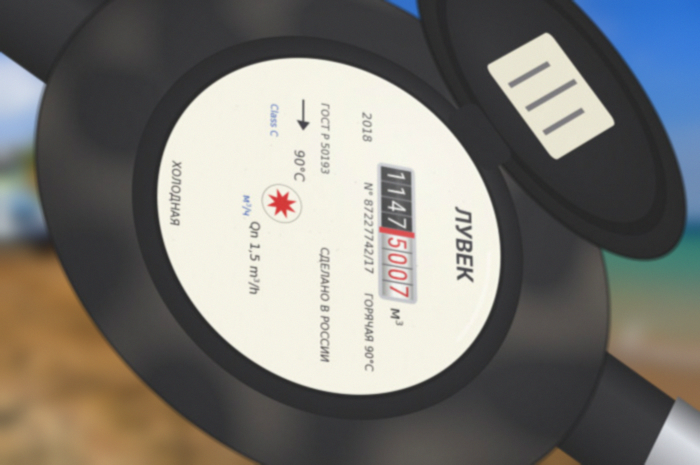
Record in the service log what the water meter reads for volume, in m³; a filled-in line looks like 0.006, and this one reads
1147.5007
